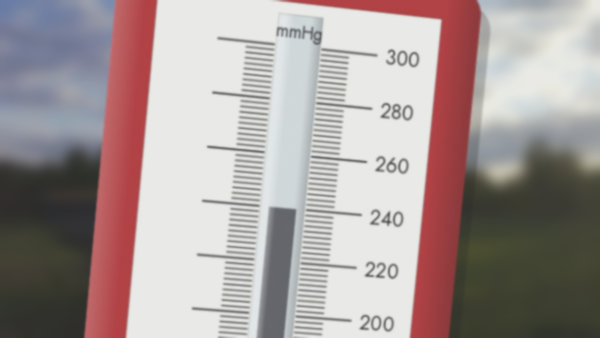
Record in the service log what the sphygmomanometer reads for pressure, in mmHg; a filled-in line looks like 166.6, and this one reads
240
